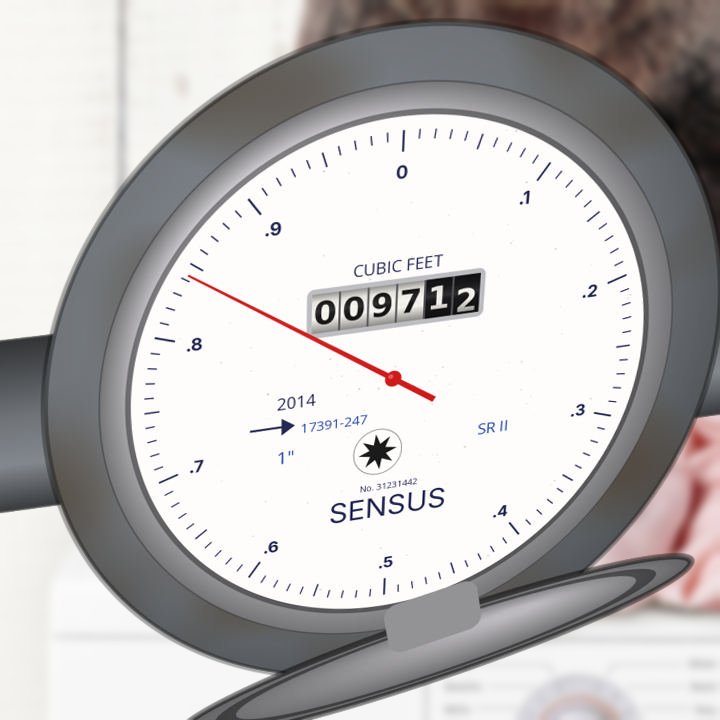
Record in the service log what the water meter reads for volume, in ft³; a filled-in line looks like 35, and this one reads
9711.84
